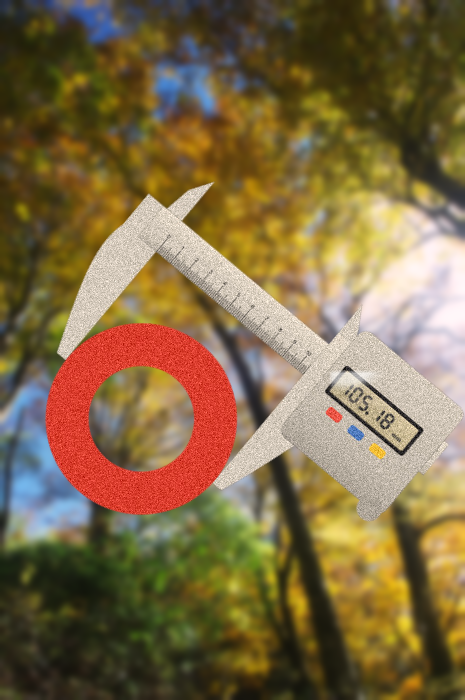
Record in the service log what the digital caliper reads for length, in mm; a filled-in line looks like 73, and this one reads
105.18
